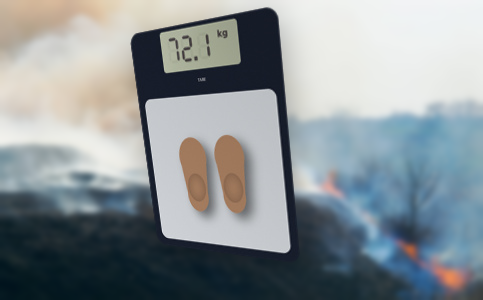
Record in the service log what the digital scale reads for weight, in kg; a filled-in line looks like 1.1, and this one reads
72.1
